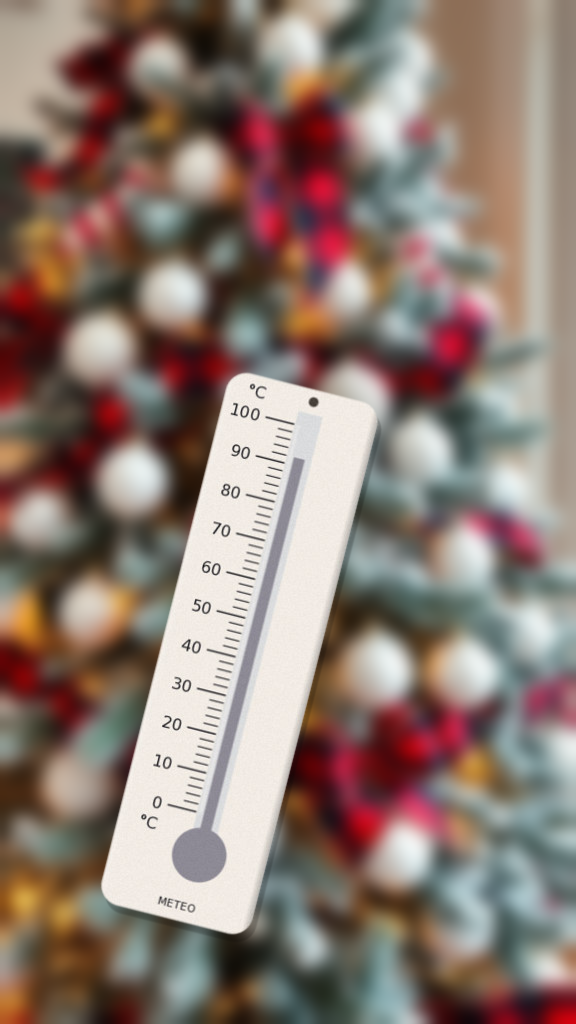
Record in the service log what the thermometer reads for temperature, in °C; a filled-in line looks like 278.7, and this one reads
92
